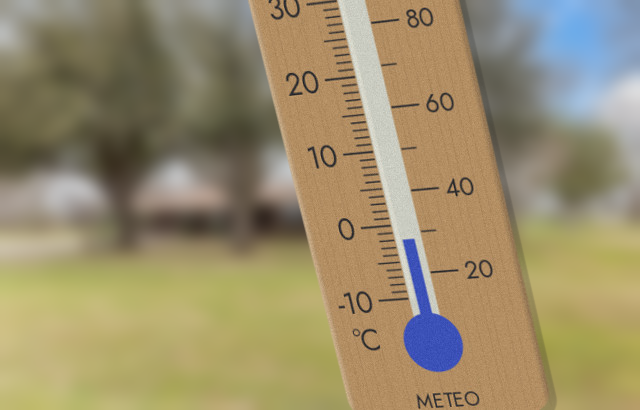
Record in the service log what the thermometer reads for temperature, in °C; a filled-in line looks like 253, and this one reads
-2
